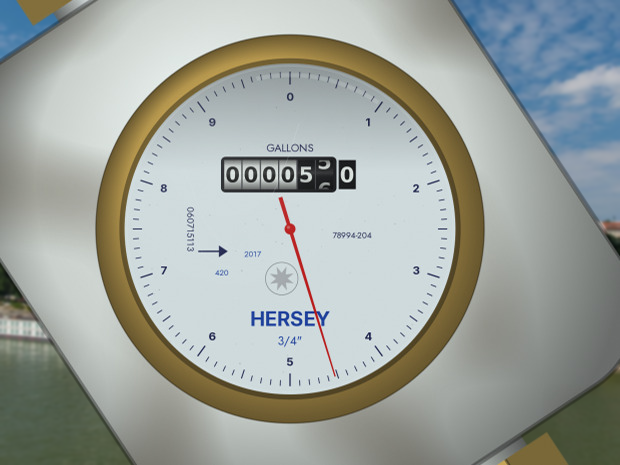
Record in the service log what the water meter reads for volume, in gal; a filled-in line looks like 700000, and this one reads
554.5
